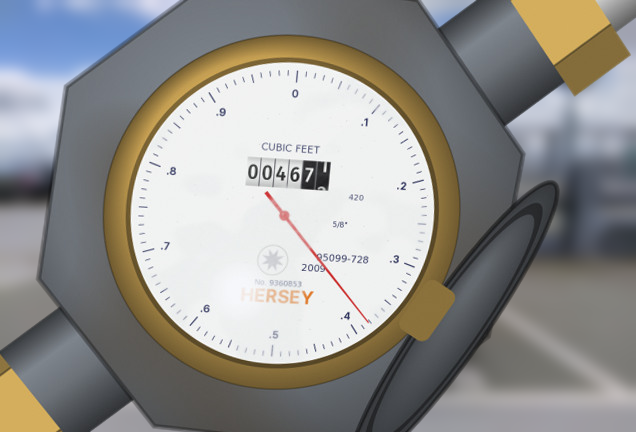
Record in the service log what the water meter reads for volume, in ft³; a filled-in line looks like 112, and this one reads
4671.38
